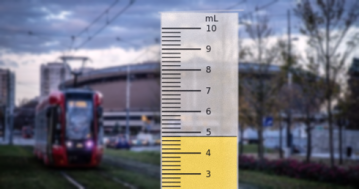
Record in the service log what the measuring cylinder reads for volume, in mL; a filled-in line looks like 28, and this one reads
4.8
